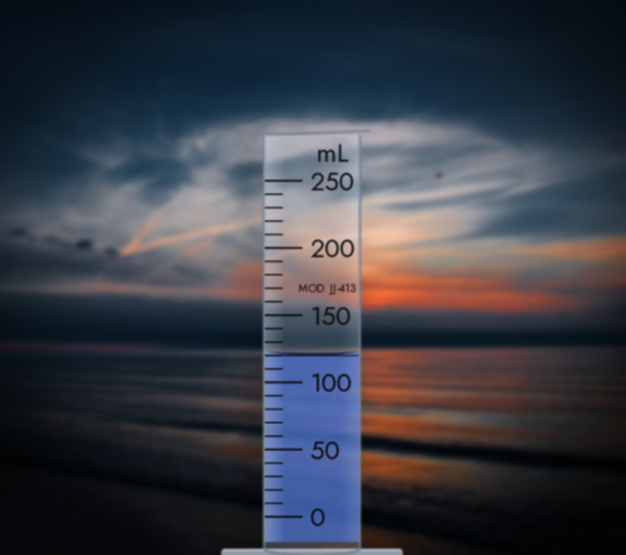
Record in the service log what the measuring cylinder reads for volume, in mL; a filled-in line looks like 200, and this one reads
120
